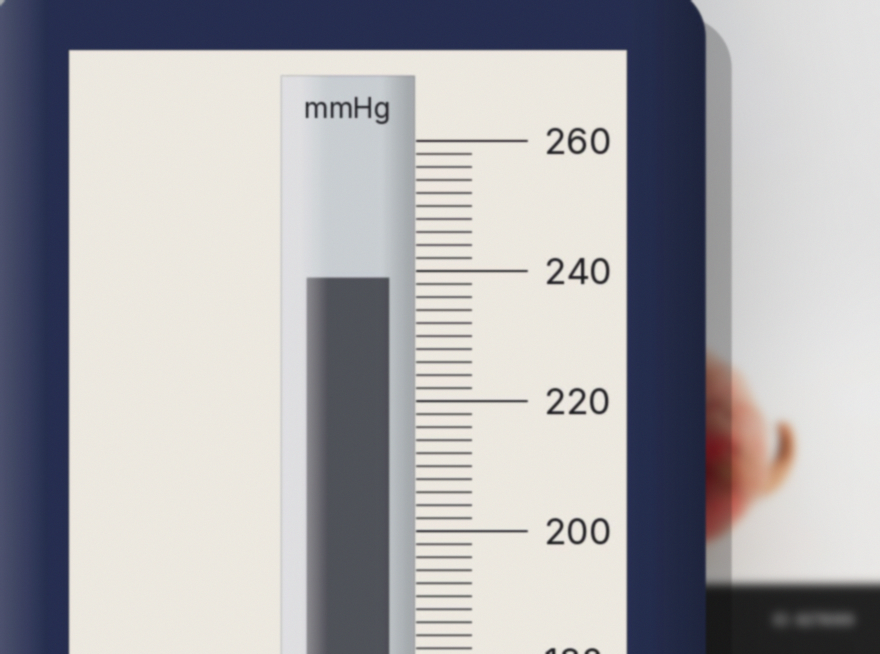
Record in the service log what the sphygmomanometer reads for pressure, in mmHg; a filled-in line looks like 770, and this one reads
239
